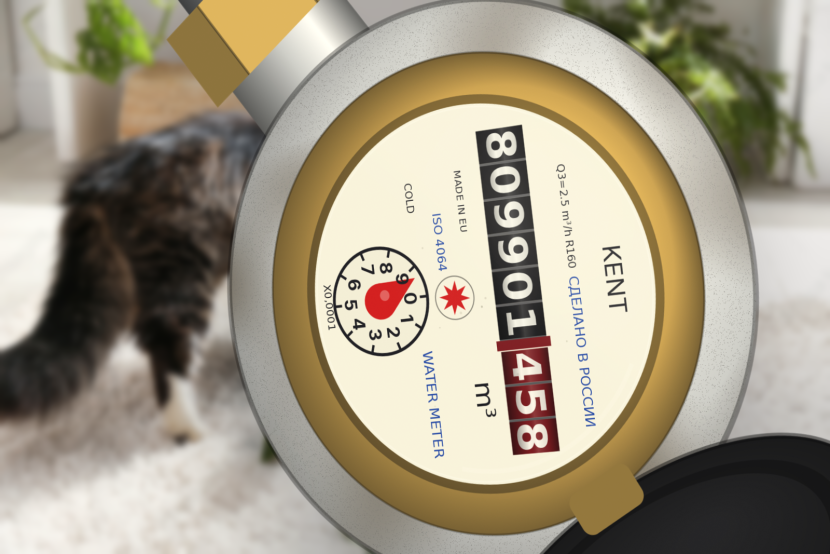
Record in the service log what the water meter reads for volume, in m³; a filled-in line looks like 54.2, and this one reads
809901.4579
